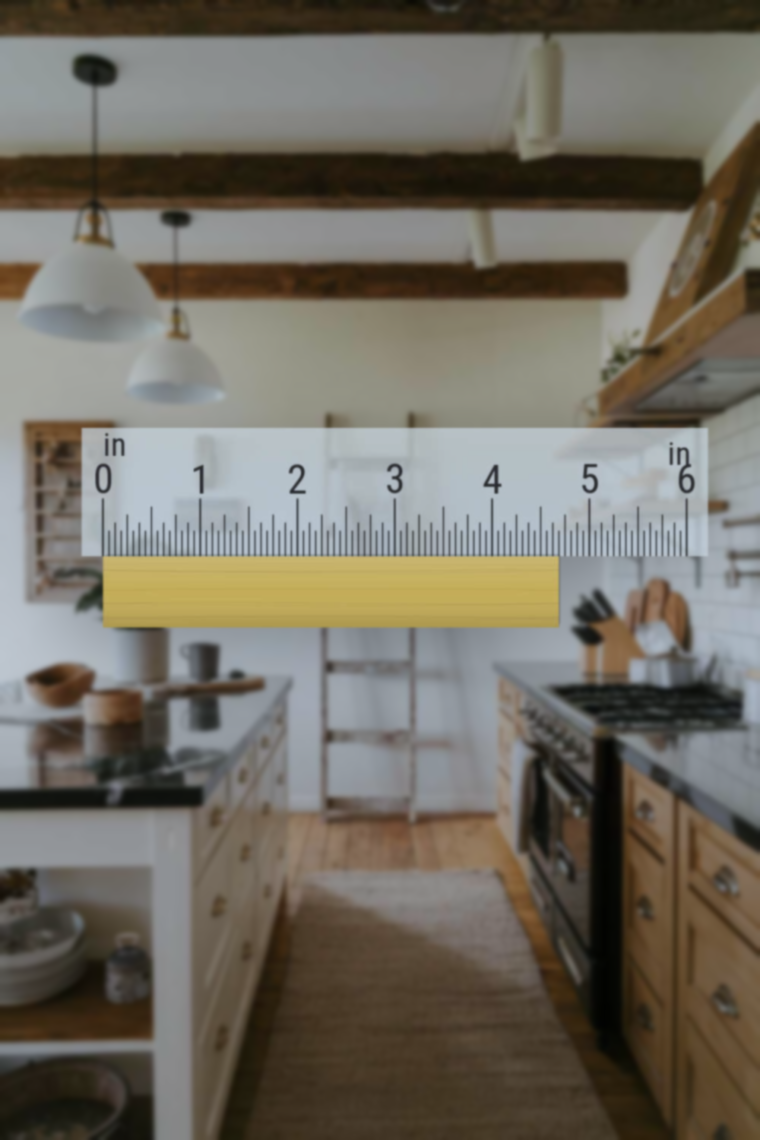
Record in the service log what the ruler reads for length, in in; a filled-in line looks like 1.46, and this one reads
4.6875
